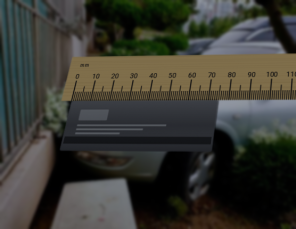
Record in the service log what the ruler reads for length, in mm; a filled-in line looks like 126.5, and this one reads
75
